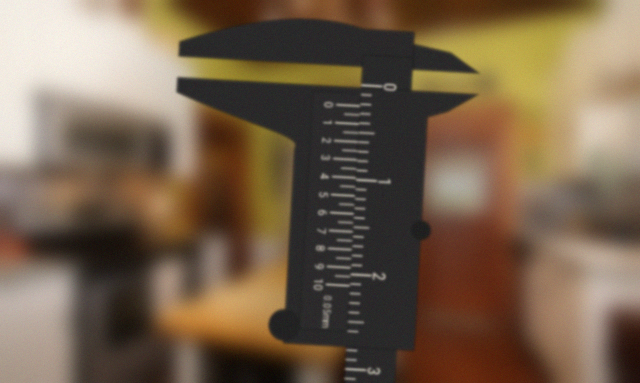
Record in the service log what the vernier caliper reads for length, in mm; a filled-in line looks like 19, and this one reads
2.2
